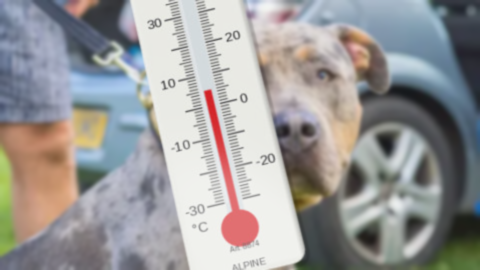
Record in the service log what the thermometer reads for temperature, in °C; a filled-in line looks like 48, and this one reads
5
